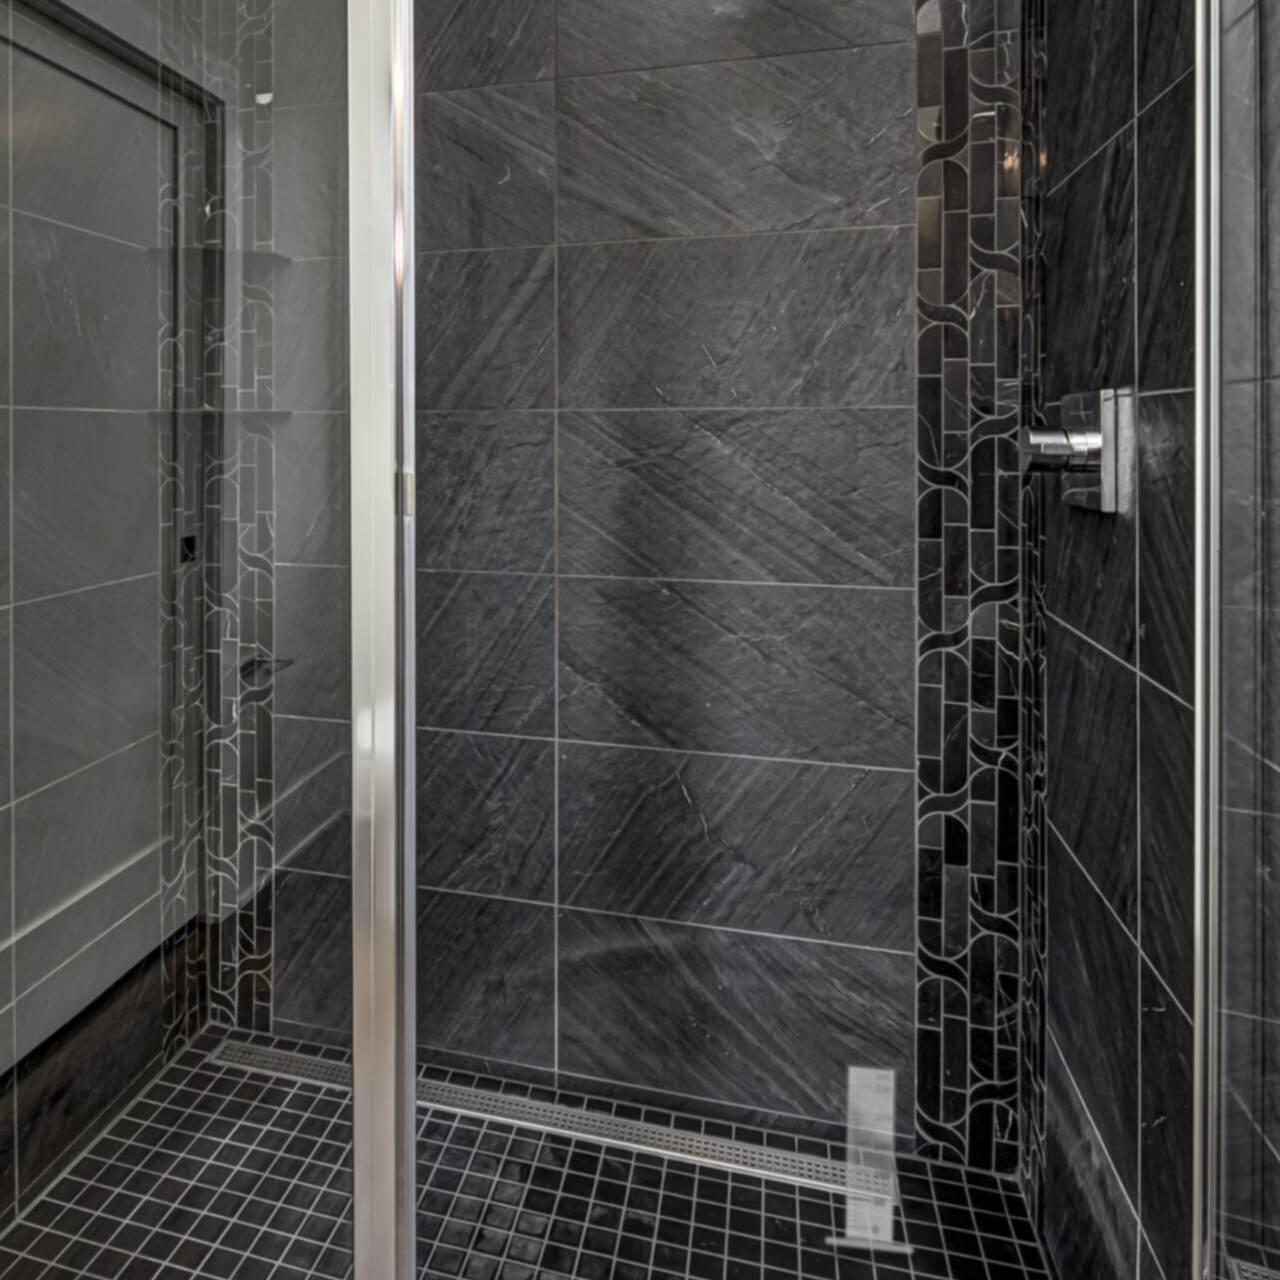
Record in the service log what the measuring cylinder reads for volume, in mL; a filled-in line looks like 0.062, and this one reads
50
